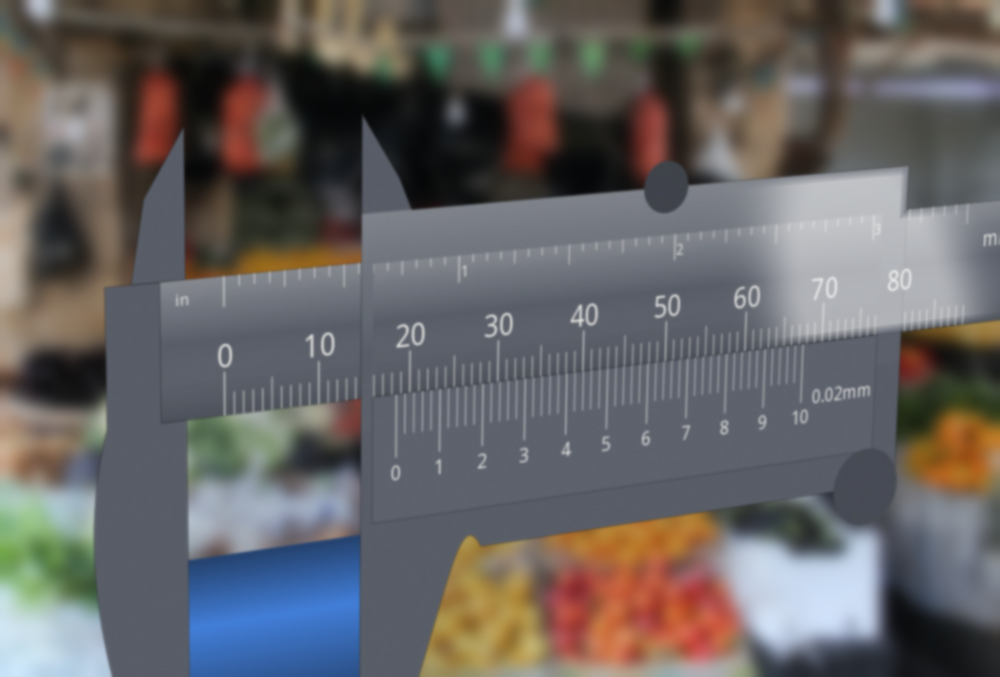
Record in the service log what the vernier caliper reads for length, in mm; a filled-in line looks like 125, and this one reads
18.5
